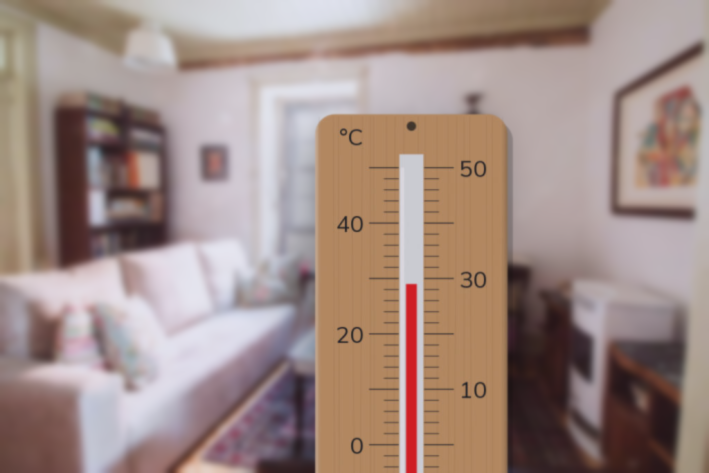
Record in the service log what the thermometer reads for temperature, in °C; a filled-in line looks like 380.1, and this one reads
29
